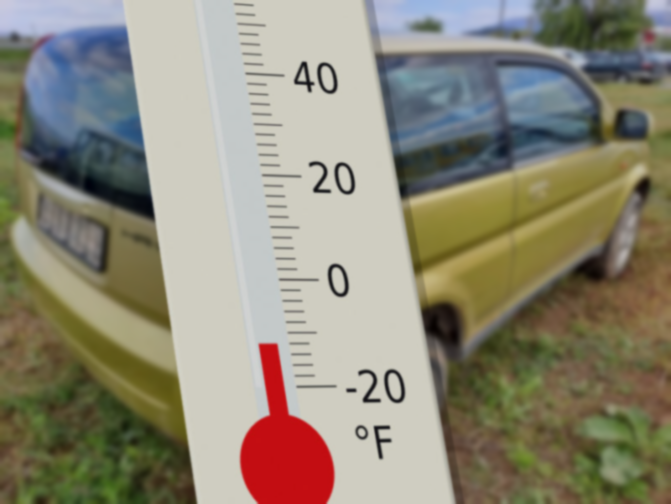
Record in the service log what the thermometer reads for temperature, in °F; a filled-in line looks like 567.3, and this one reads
-12
